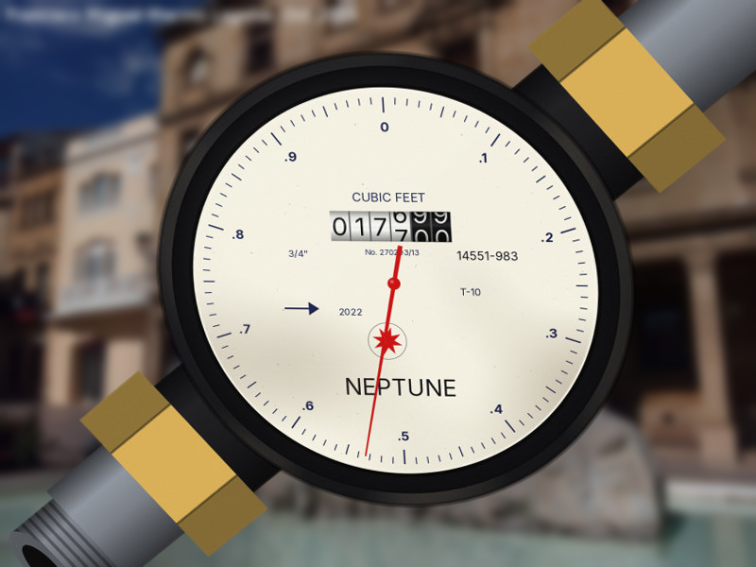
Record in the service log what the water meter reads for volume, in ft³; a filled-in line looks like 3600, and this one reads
17699.53
